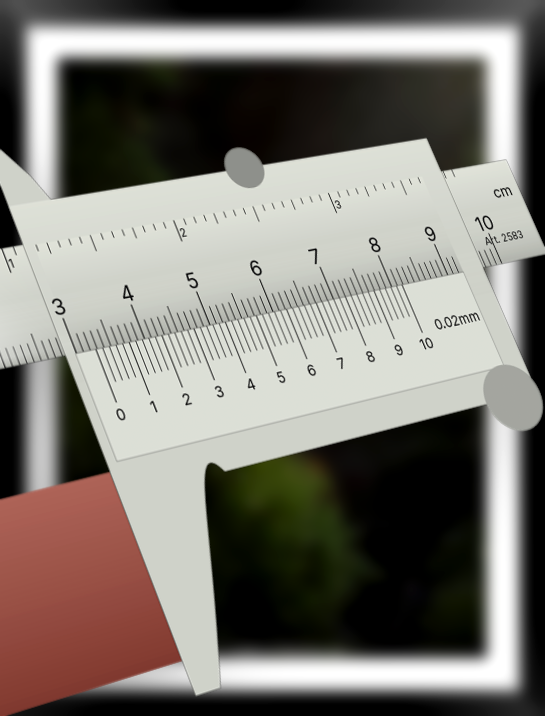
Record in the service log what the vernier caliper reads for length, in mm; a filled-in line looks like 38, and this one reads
32.8
